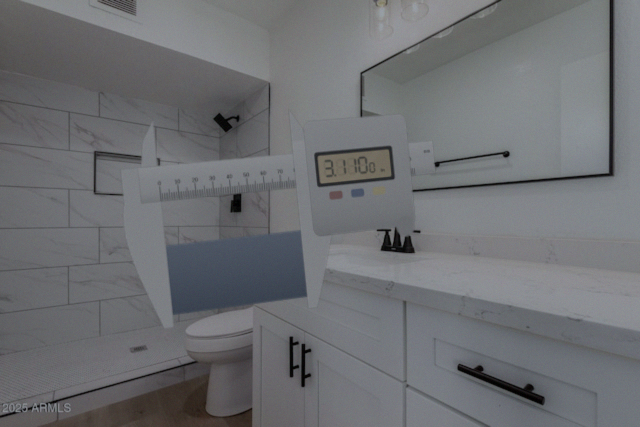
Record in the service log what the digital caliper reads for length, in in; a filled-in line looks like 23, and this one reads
3.1100
